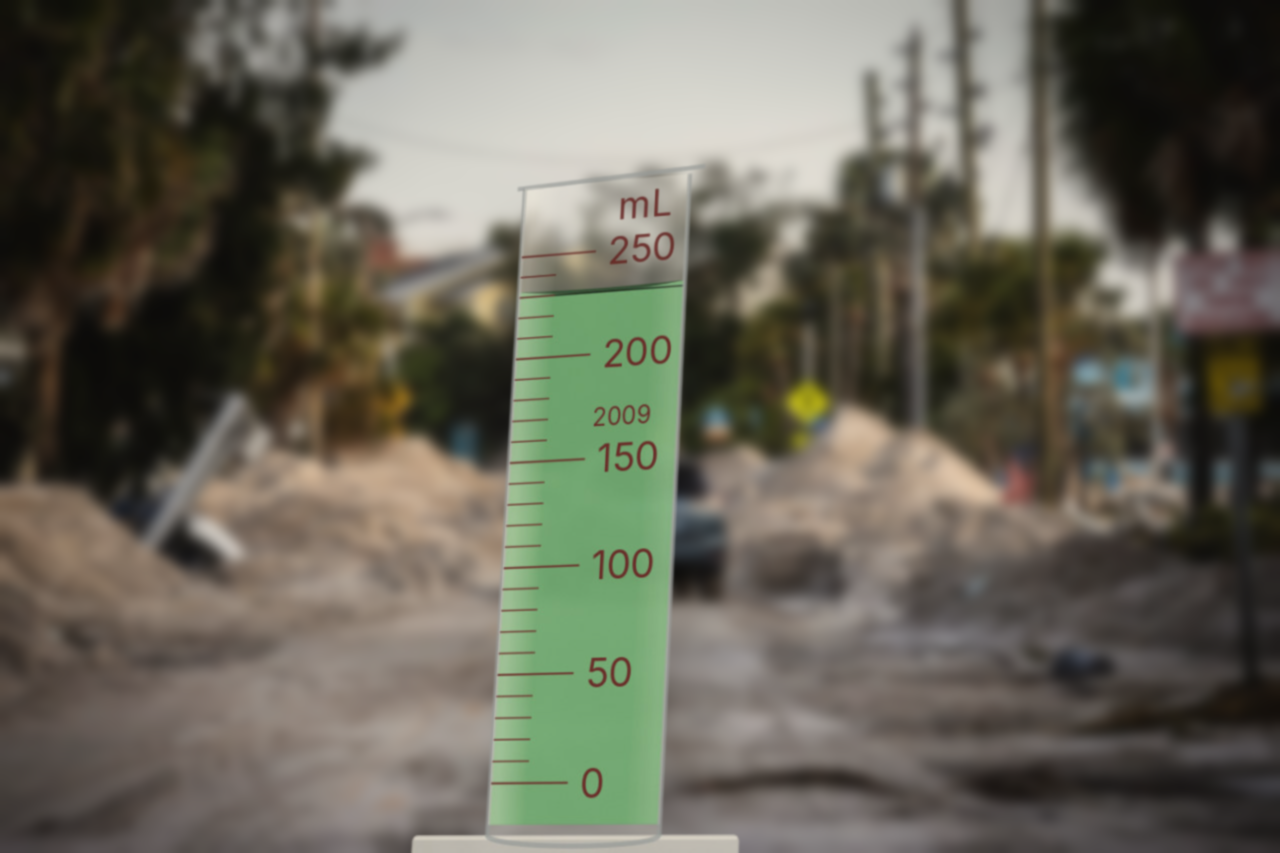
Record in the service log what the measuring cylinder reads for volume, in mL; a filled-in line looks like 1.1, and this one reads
230
